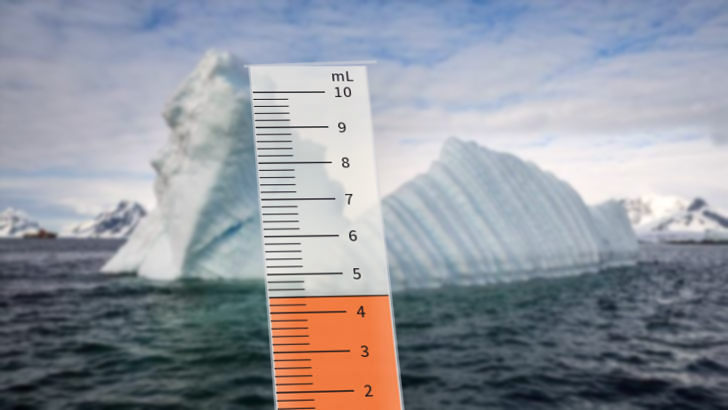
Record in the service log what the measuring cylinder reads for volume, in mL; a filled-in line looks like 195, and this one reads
4.4
